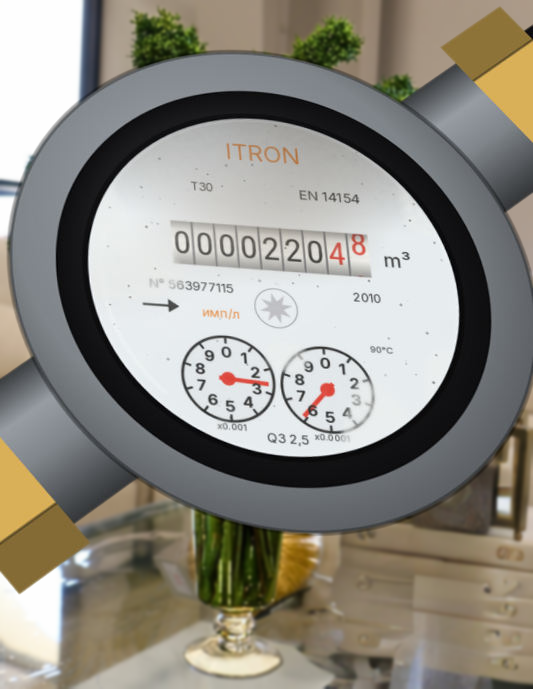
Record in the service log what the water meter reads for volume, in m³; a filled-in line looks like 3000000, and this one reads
220.4826
